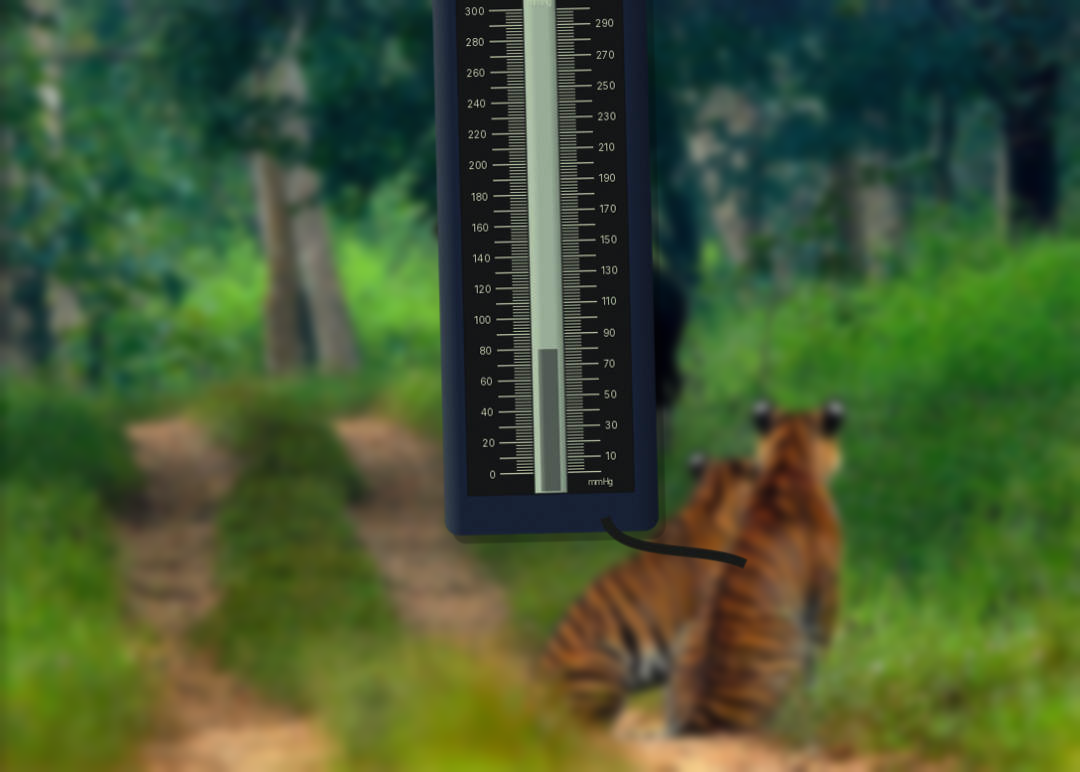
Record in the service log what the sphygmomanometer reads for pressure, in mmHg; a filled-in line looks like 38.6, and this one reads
80
